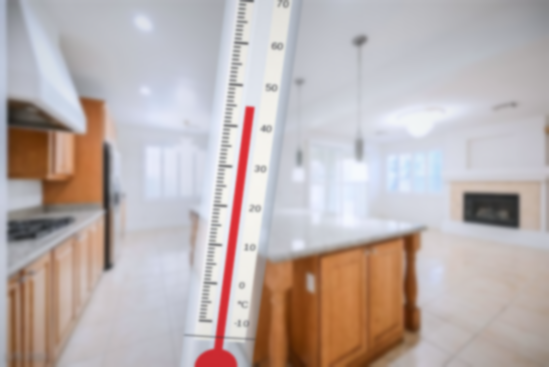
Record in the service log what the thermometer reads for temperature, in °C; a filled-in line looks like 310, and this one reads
45
